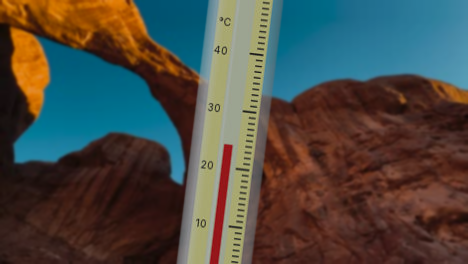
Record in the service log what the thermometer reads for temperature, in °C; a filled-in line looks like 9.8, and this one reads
24
